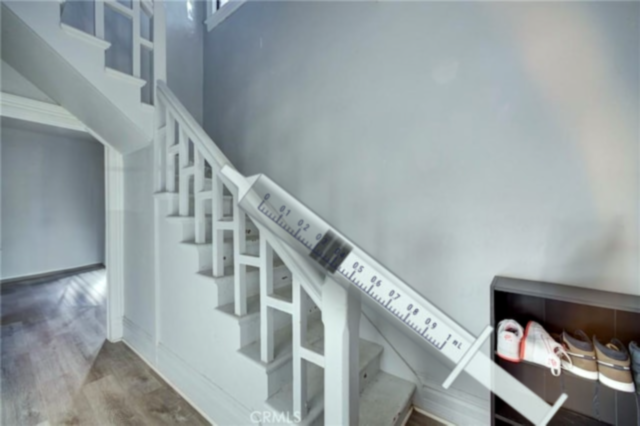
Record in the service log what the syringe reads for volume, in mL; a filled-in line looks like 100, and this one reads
0.3
